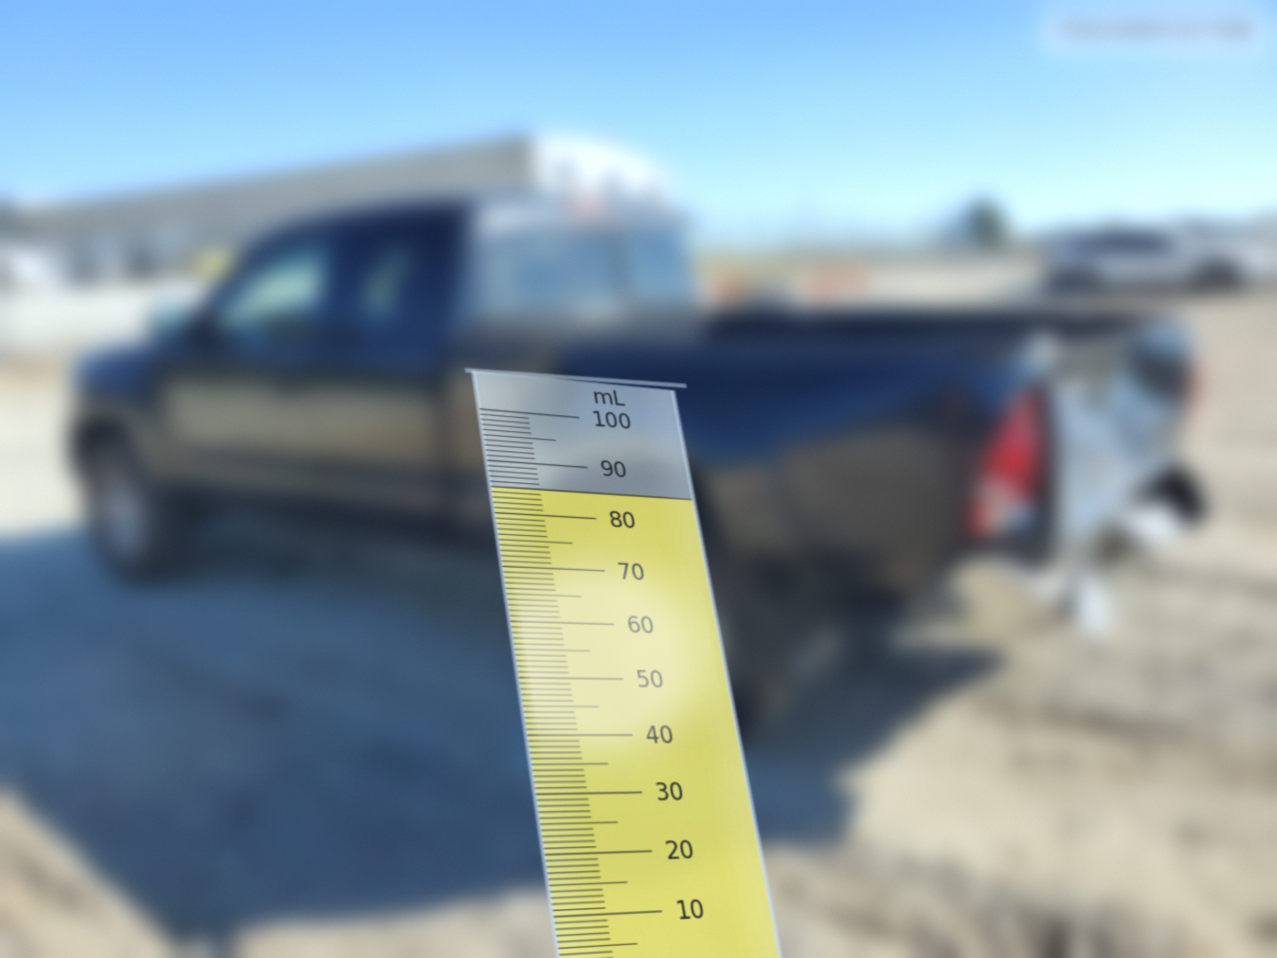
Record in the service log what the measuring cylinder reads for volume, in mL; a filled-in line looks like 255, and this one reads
85
